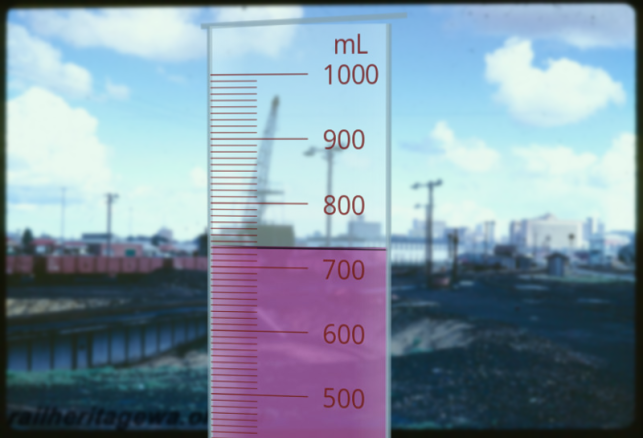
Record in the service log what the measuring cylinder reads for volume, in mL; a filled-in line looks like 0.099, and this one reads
730
